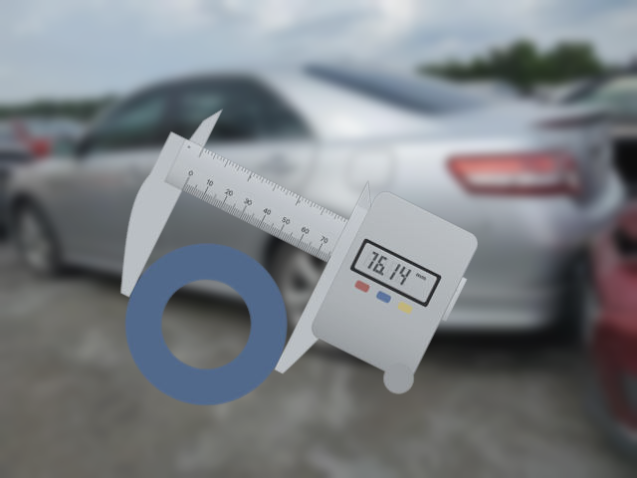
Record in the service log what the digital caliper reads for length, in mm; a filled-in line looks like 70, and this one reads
76.14
